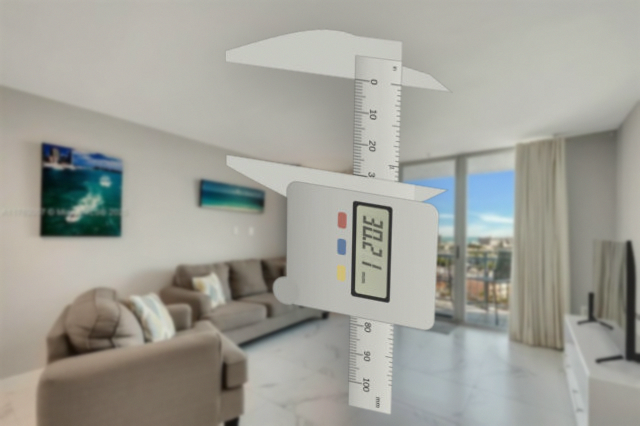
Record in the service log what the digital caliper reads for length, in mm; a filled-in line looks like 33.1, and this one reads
30.21
